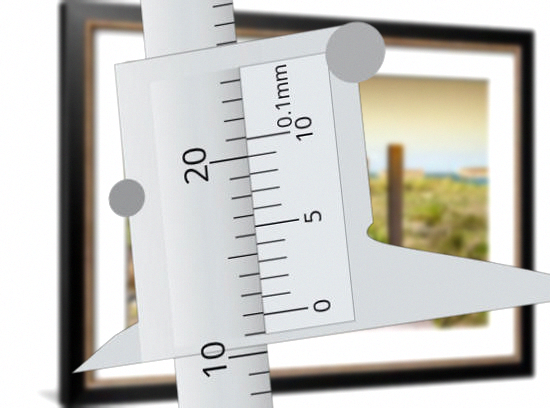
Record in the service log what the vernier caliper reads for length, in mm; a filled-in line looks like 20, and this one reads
11.9
